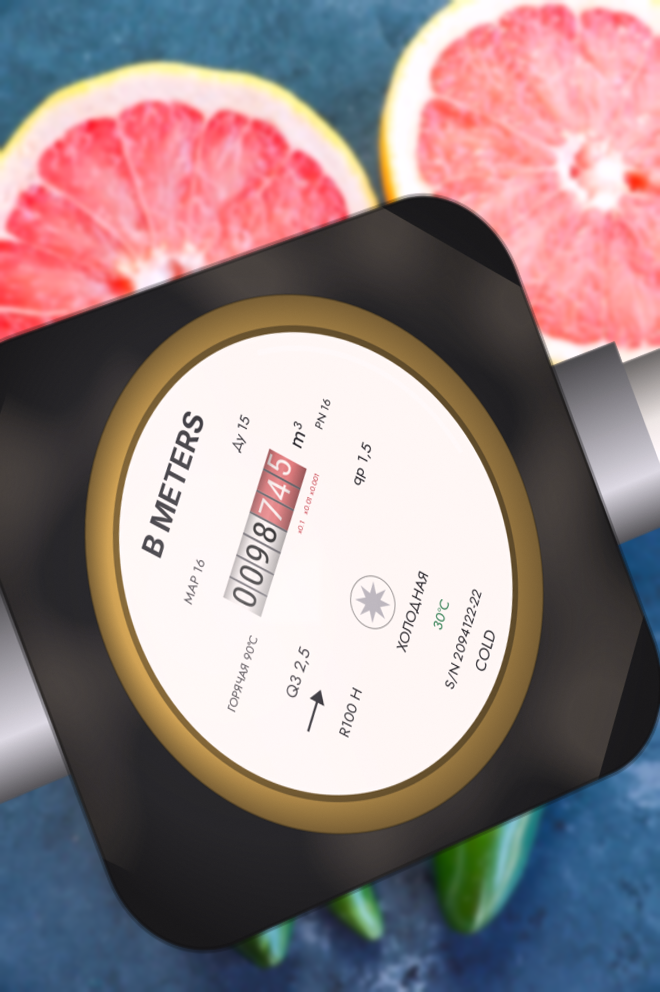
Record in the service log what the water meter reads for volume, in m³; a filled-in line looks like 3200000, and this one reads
98.745
